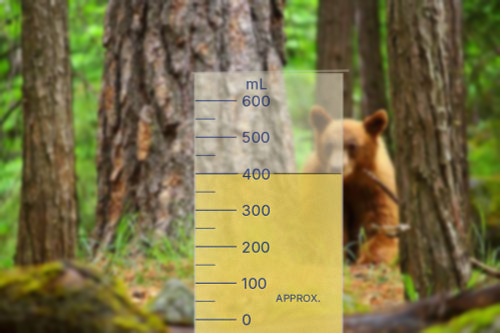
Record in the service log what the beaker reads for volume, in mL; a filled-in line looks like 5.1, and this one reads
400
